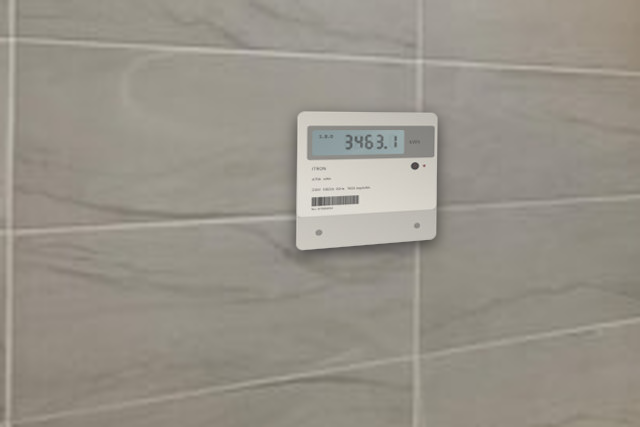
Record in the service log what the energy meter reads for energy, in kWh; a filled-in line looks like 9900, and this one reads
3463.1
